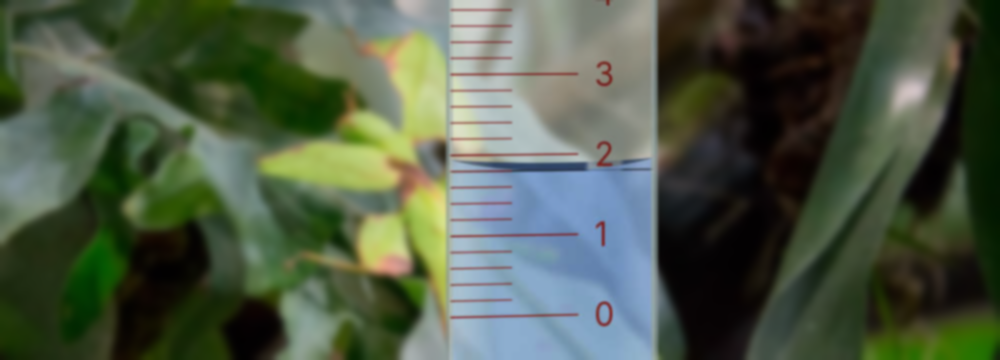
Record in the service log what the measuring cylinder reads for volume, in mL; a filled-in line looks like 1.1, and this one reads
1.8
